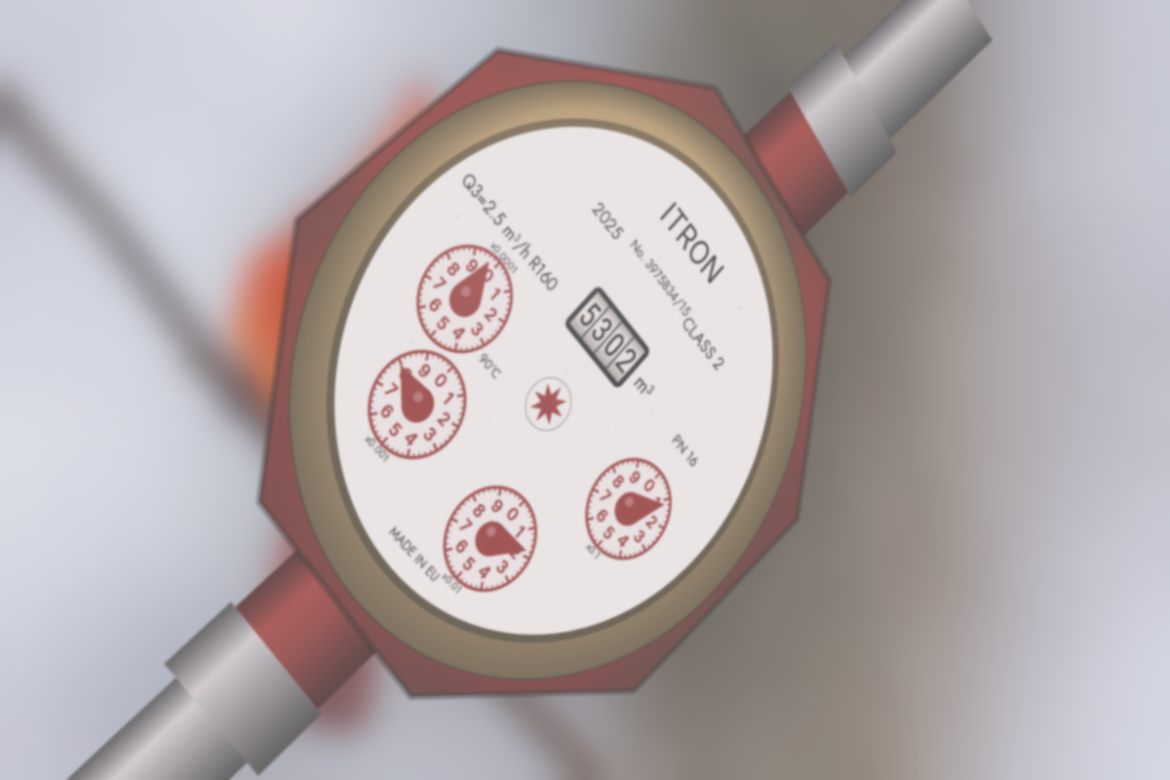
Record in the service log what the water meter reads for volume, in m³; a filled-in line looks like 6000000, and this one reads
5302.1179
